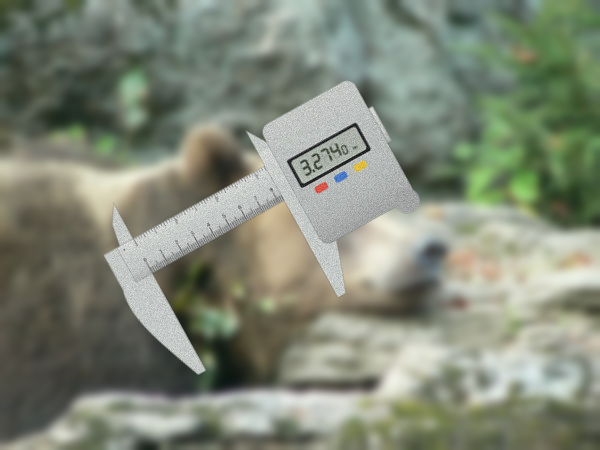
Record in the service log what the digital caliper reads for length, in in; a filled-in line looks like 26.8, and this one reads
3.2740
